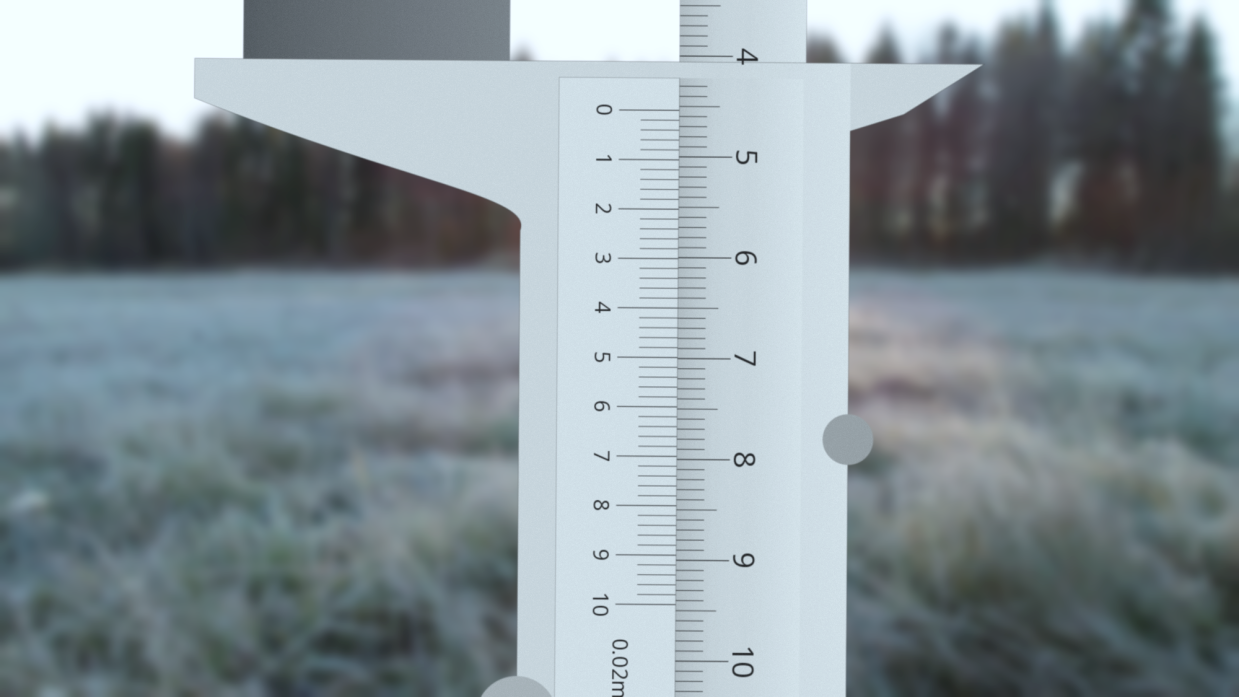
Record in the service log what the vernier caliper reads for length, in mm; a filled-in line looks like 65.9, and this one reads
45.4
